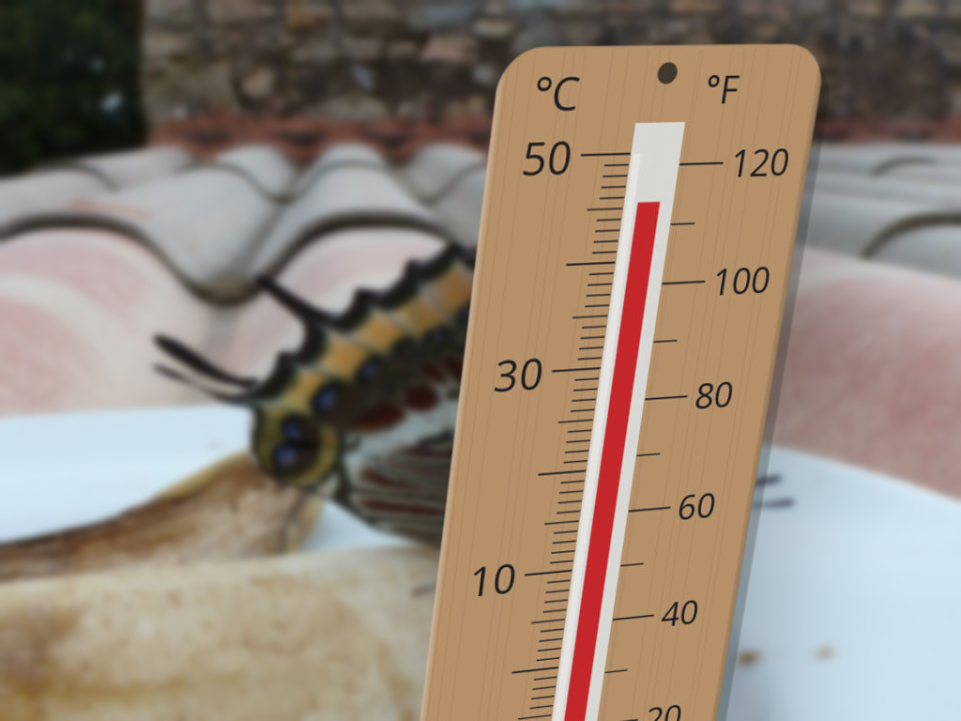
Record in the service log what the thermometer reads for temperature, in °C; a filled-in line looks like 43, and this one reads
45.5
